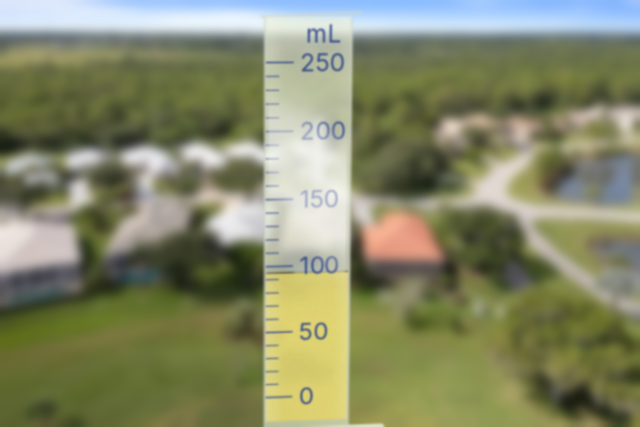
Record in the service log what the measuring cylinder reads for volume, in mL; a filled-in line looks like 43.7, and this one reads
95
